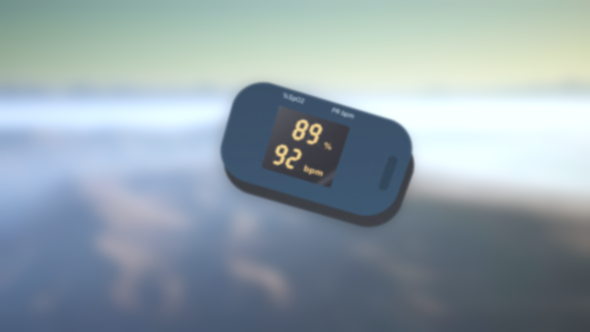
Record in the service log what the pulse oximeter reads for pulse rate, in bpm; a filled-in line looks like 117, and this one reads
92
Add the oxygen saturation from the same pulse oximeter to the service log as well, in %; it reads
89
